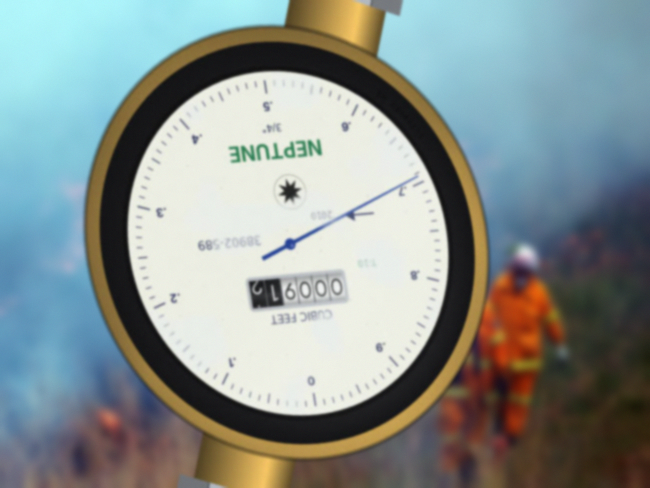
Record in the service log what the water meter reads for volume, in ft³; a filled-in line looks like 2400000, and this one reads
911.69
